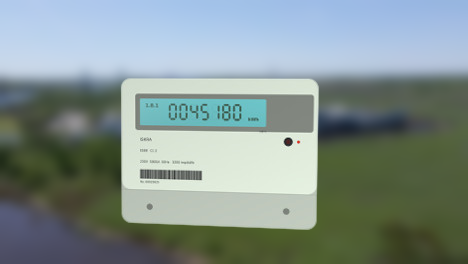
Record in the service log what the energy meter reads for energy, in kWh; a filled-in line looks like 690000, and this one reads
45180
